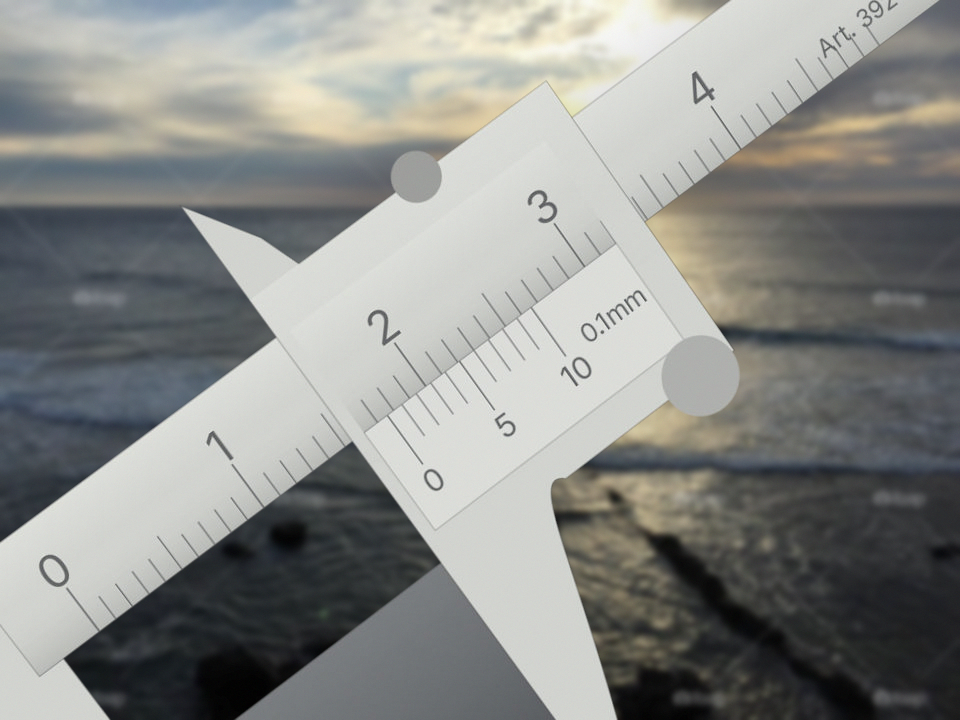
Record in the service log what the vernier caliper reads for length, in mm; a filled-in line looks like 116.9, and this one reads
17.6
